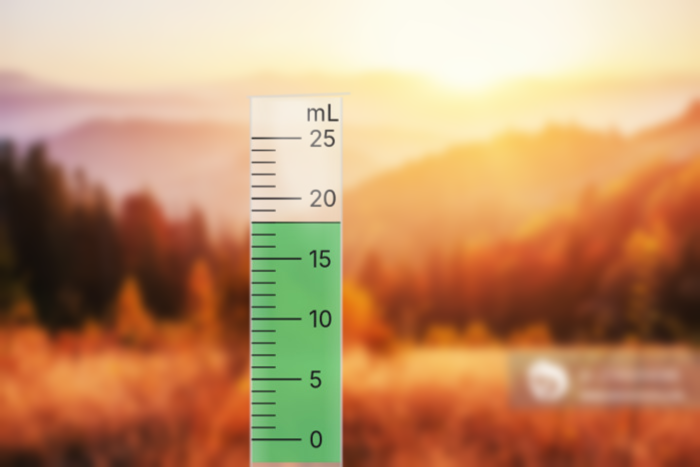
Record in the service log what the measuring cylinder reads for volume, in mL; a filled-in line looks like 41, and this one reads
18
